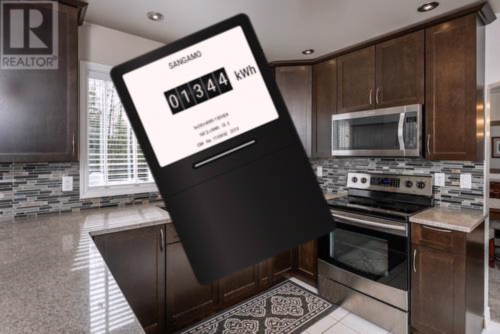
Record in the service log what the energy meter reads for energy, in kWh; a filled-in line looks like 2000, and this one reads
1344
